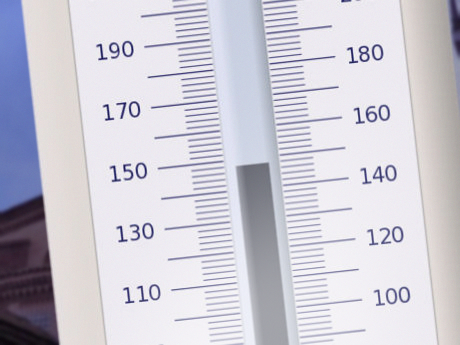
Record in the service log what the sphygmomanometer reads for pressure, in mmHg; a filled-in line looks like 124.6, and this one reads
148
